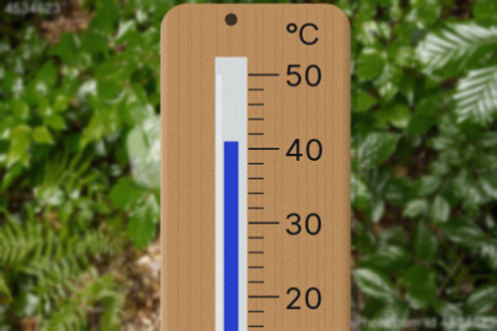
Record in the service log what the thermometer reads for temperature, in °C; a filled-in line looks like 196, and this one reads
41
